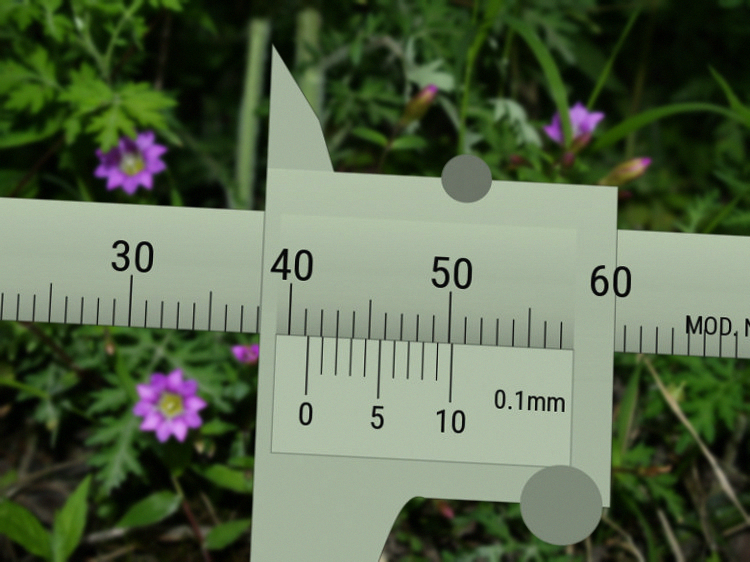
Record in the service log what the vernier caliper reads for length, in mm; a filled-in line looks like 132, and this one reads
41.2
